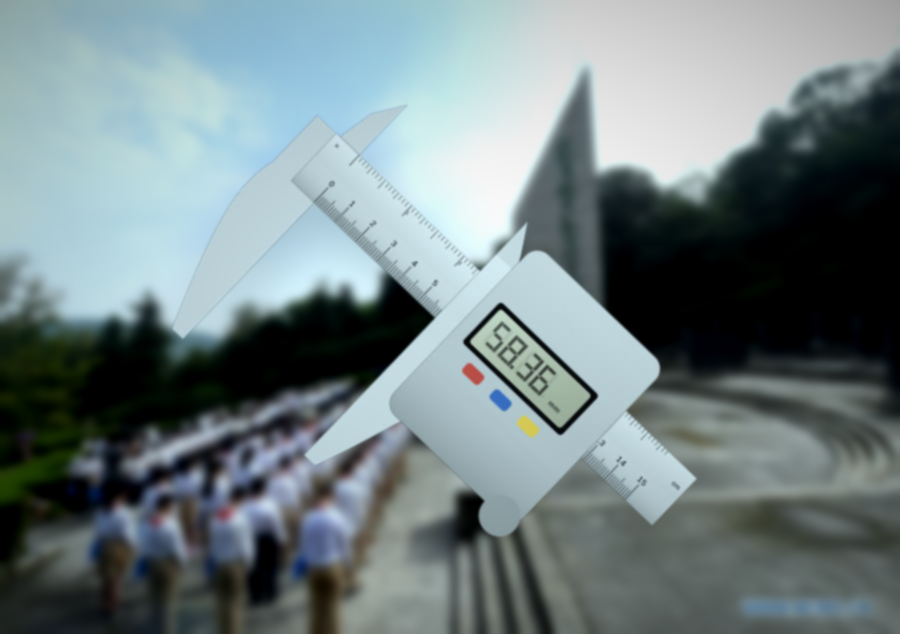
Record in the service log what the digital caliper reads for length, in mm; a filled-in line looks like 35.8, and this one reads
58.36
